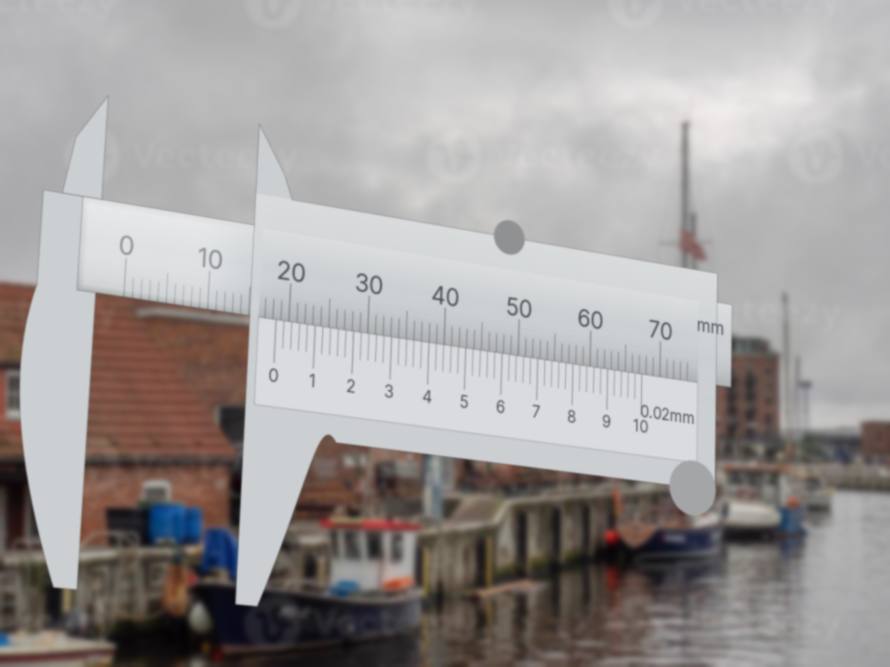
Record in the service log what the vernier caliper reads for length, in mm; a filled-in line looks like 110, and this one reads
18.4
